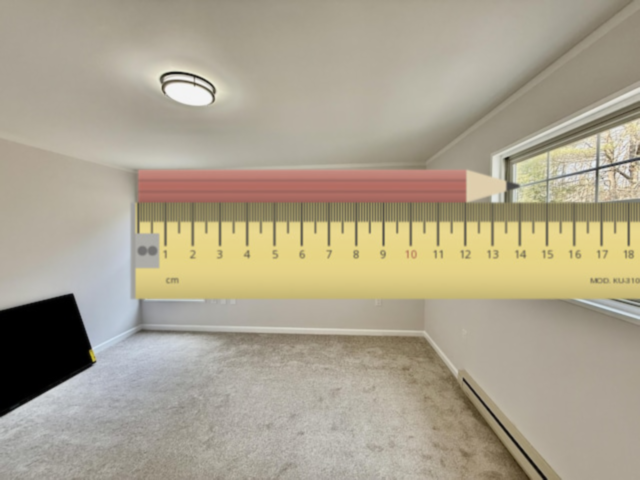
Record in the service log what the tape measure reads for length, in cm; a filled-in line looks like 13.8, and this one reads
14
